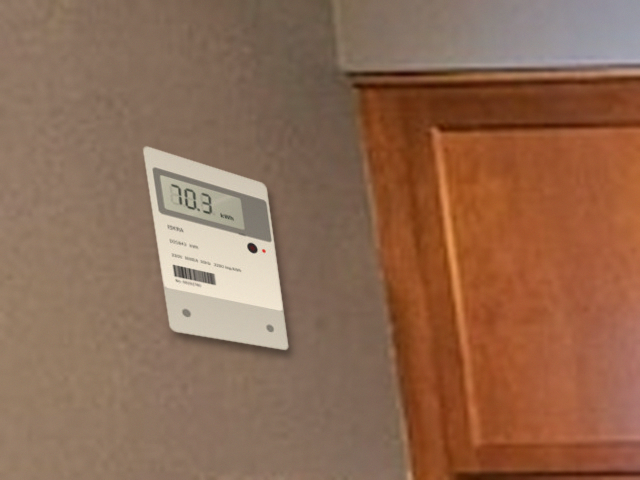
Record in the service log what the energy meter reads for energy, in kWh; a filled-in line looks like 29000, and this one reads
70.3
